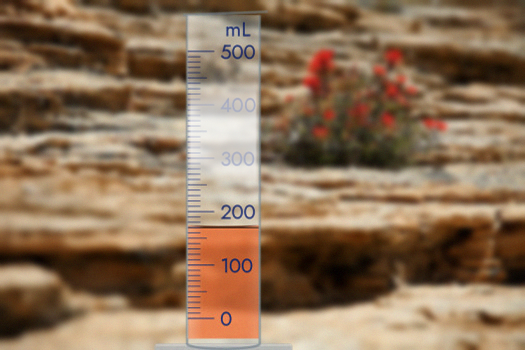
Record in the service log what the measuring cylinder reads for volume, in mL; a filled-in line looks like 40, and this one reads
170
